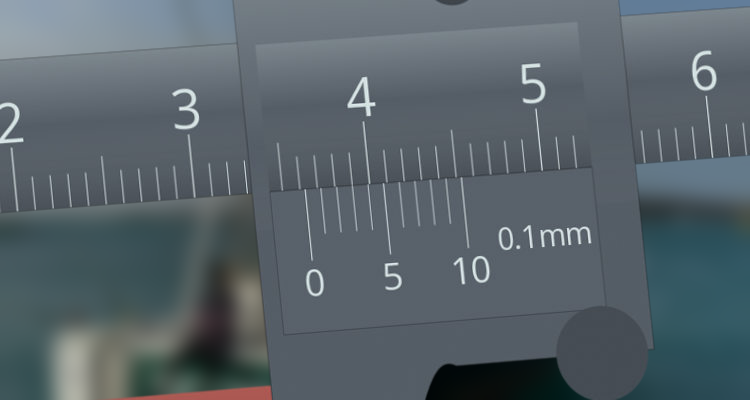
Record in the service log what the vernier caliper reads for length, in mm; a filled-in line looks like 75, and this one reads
36.3
